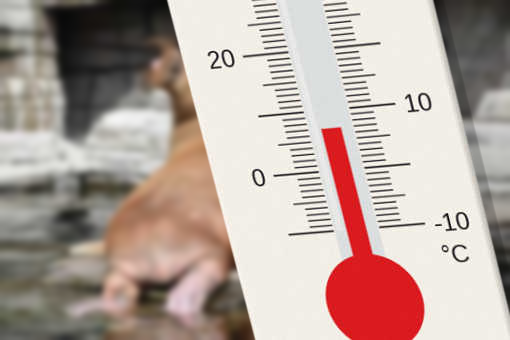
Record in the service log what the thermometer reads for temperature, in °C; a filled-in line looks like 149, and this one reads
7
